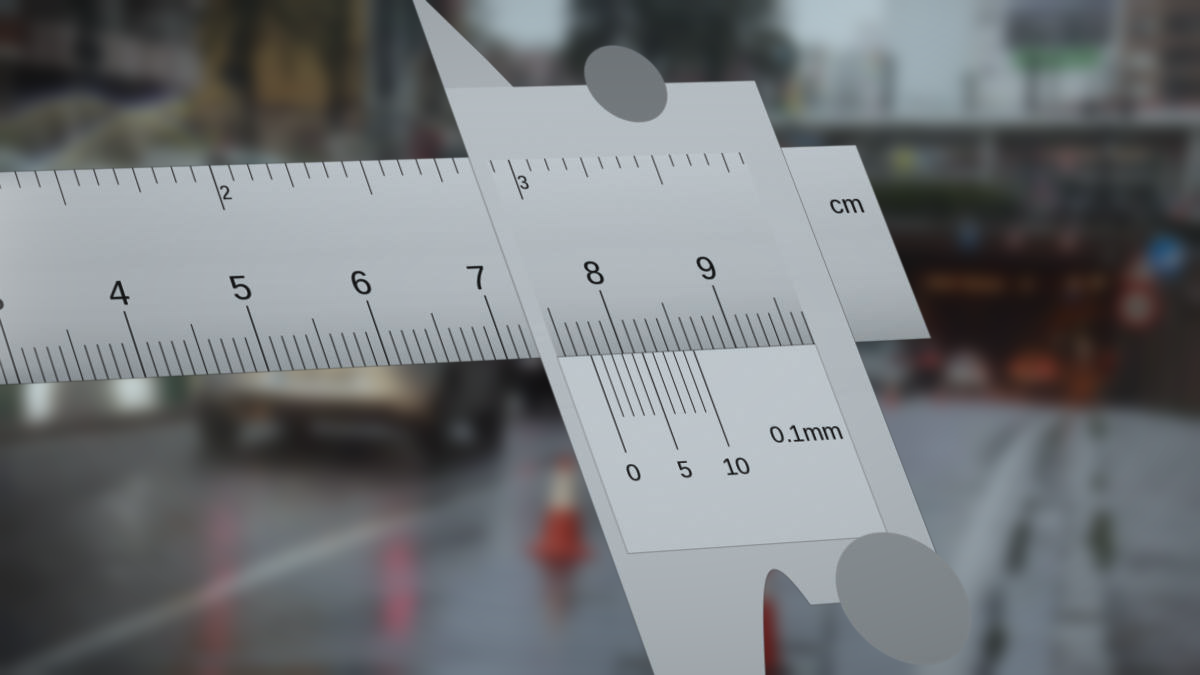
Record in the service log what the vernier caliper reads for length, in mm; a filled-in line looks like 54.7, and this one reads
77.2
